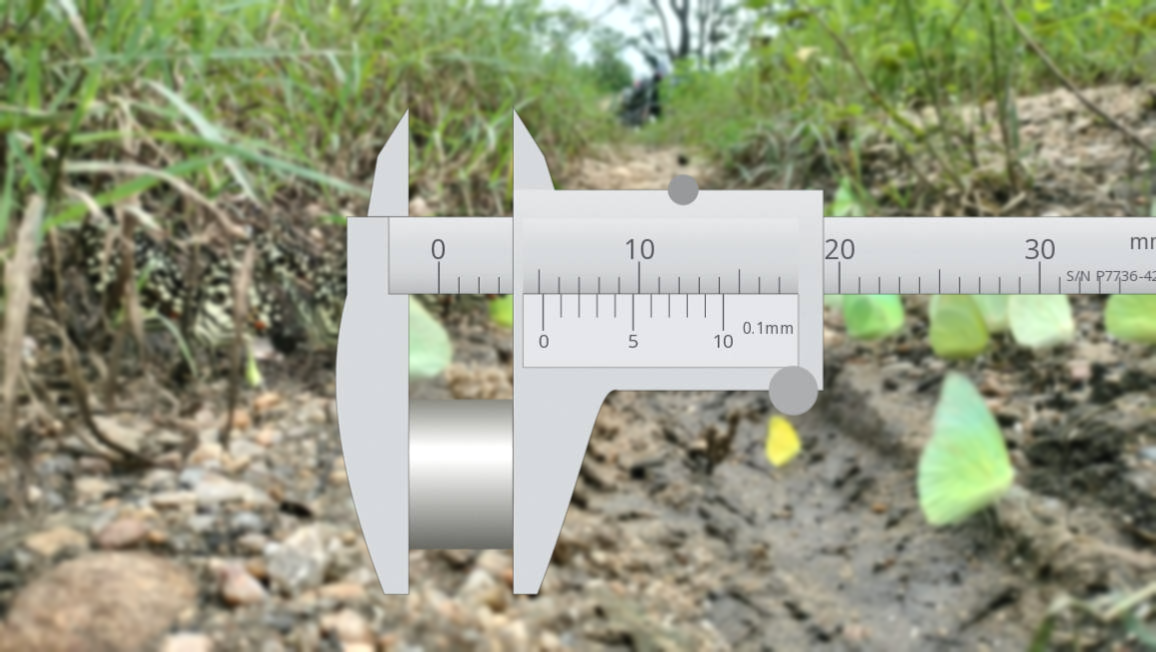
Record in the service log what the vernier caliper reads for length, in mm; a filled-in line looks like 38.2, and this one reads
5.2
